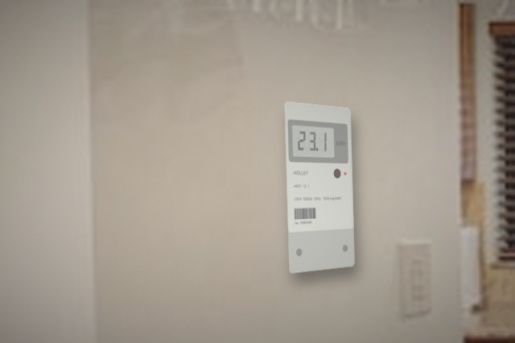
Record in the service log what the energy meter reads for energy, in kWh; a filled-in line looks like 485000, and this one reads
23.1
